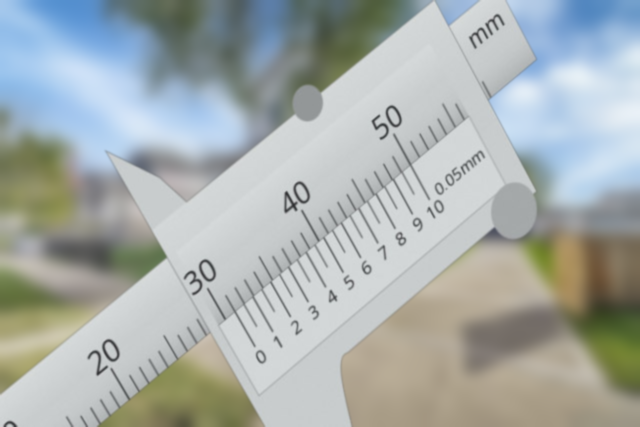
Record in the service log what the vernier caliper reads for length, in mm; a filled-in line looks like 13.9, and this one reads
31.0
